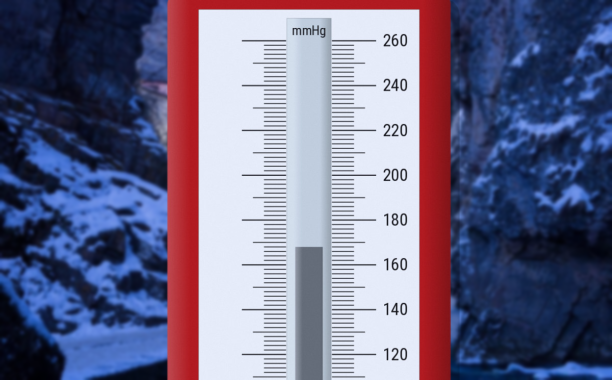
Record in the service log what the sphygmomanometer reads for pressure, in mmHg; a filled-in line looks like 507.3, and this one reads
168
